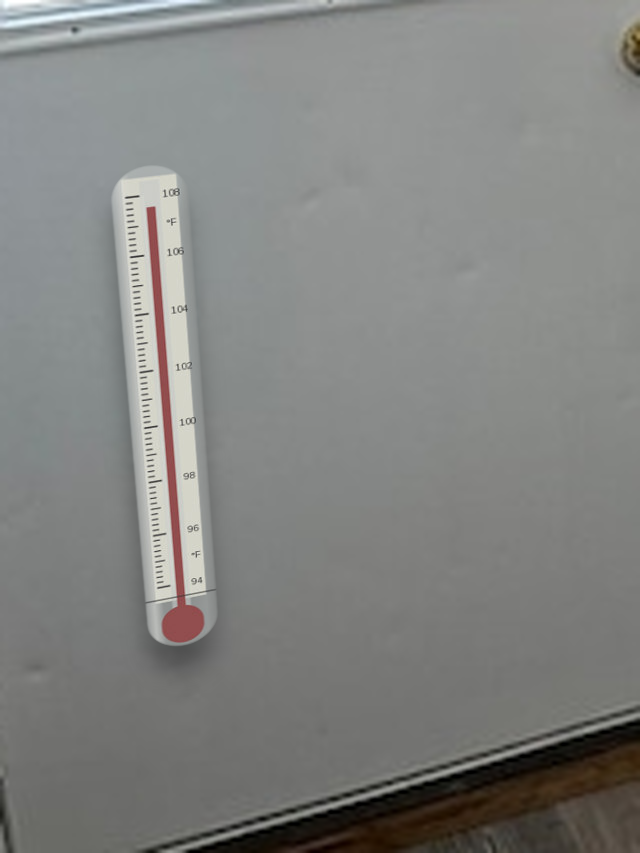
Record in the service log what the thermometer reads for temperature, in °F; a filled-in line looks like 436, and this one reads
107.6
